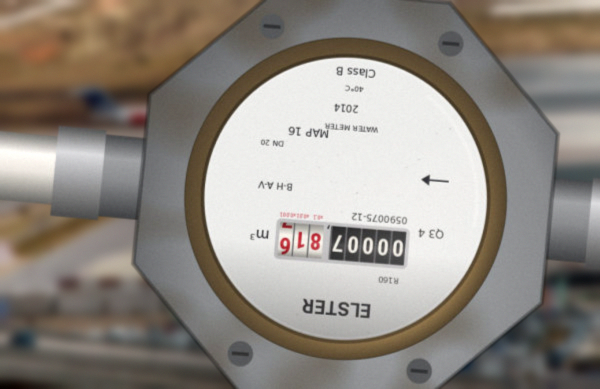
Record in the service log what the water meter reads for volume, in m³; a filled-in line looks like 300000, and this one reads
7.816
